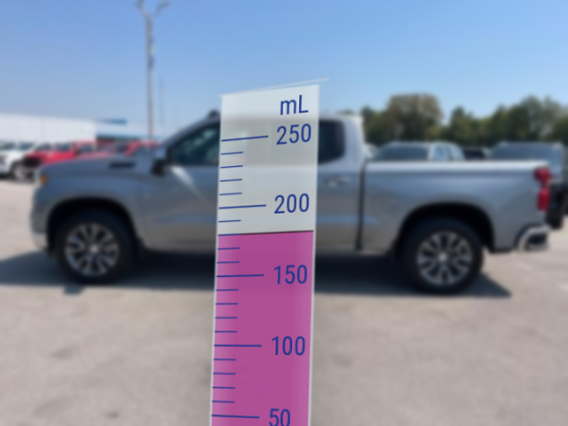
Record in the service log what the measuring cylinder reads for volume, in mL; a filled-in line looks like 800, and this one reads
180
